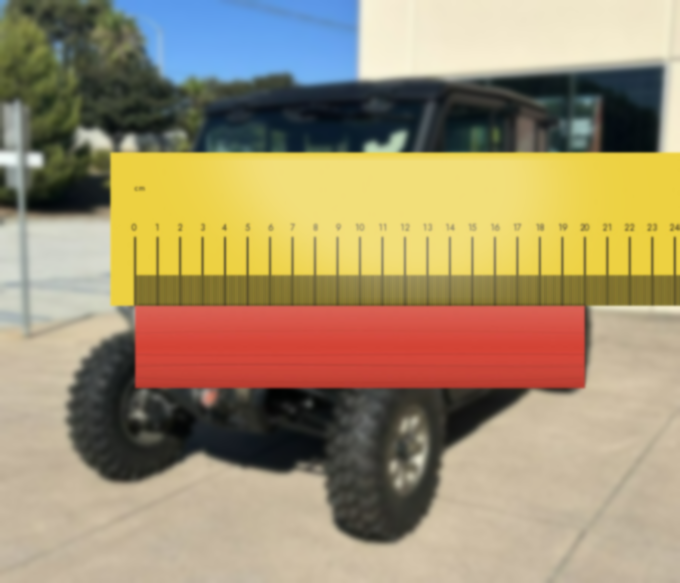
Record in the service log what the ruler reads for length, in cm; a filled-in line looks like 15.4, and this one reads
20
